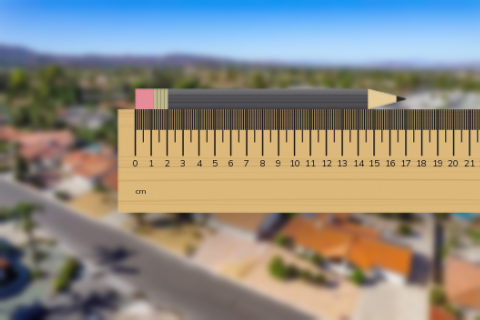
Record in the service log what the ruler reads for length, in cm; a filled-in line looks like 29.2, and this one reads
17
